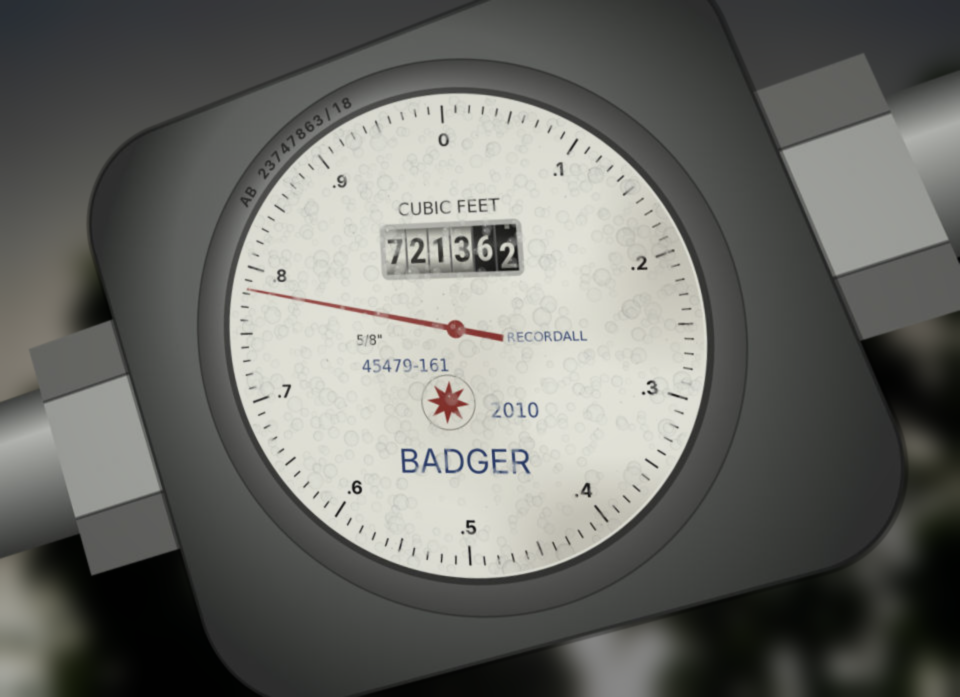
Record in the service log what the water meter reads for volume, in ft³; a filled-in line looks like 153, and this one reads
721361.78
